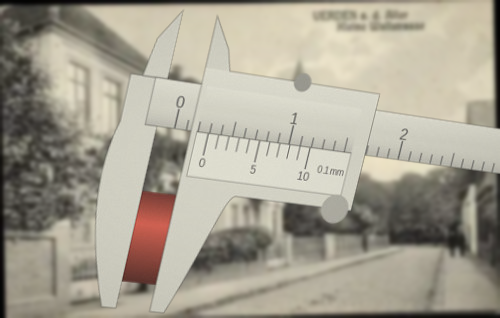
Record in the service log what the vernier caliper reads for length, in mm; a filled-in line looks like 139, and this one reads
2.9
